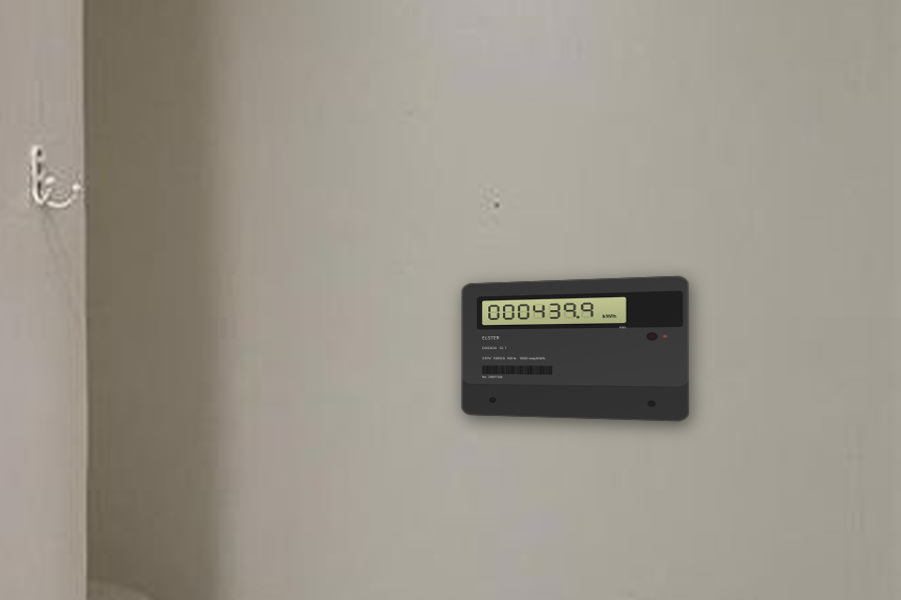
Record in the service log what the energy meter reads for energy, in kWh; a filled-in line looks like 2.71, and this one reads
439.9
